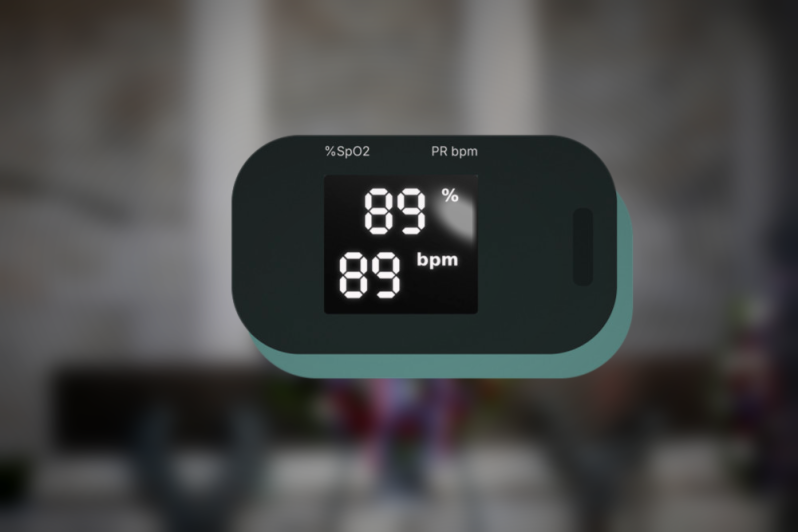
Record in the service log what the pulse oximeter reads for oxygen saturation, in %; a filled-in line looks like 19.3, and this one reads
89
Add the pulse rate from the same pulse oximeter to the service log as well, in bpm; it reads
89
